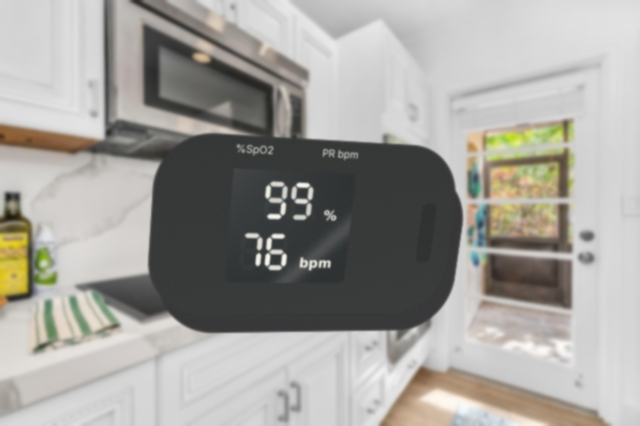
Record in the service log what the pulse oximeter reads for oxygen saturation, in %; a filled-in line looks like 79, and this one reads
99
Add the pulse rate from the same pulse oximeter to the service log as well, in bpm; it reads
76
